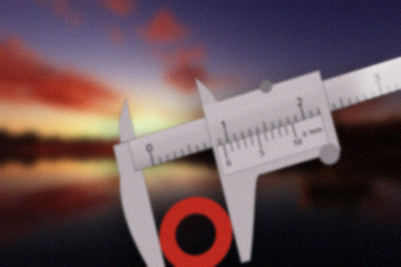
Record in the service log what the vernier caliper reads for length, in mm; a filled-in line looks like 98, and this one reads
9.4
